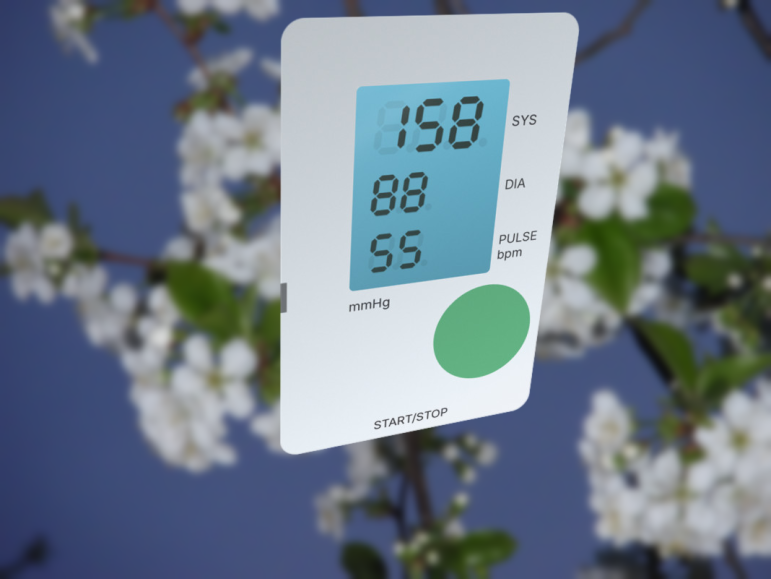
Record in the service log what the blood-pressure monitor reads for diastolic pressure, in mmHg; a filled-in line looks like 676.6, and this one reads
88
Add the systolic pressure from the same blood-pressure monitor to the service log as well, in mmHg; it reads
158
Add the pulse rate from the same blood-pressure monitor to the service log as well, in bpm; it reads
55
